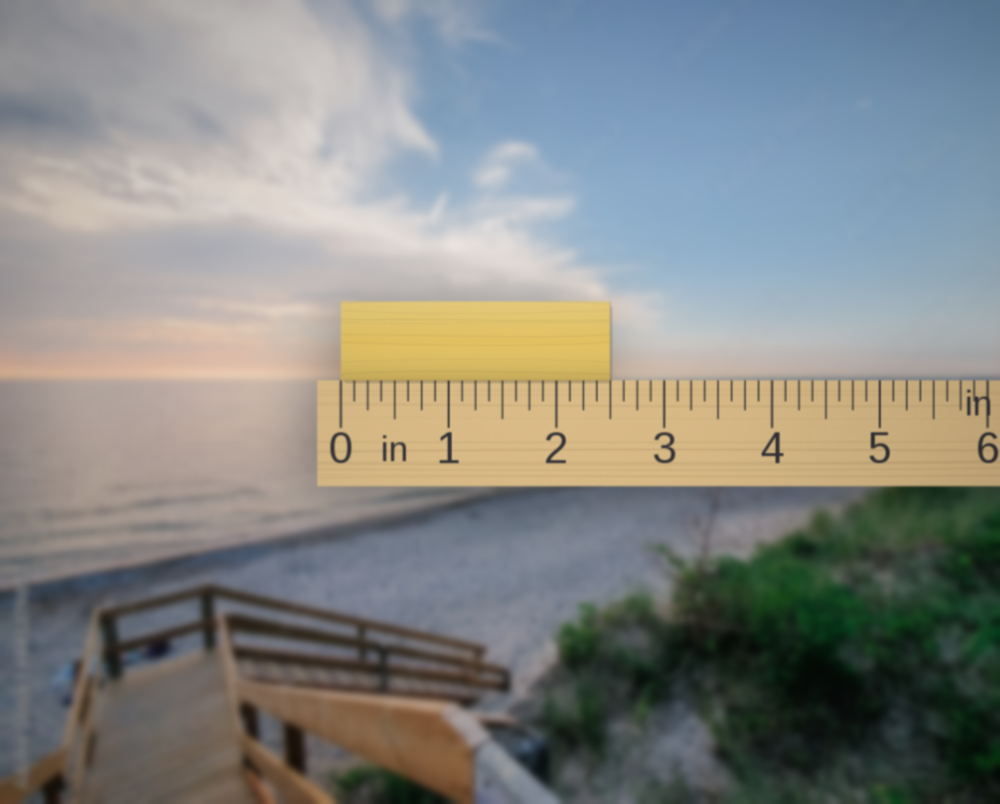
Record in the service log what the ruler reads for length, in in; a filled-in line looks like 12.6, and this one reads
2.5
